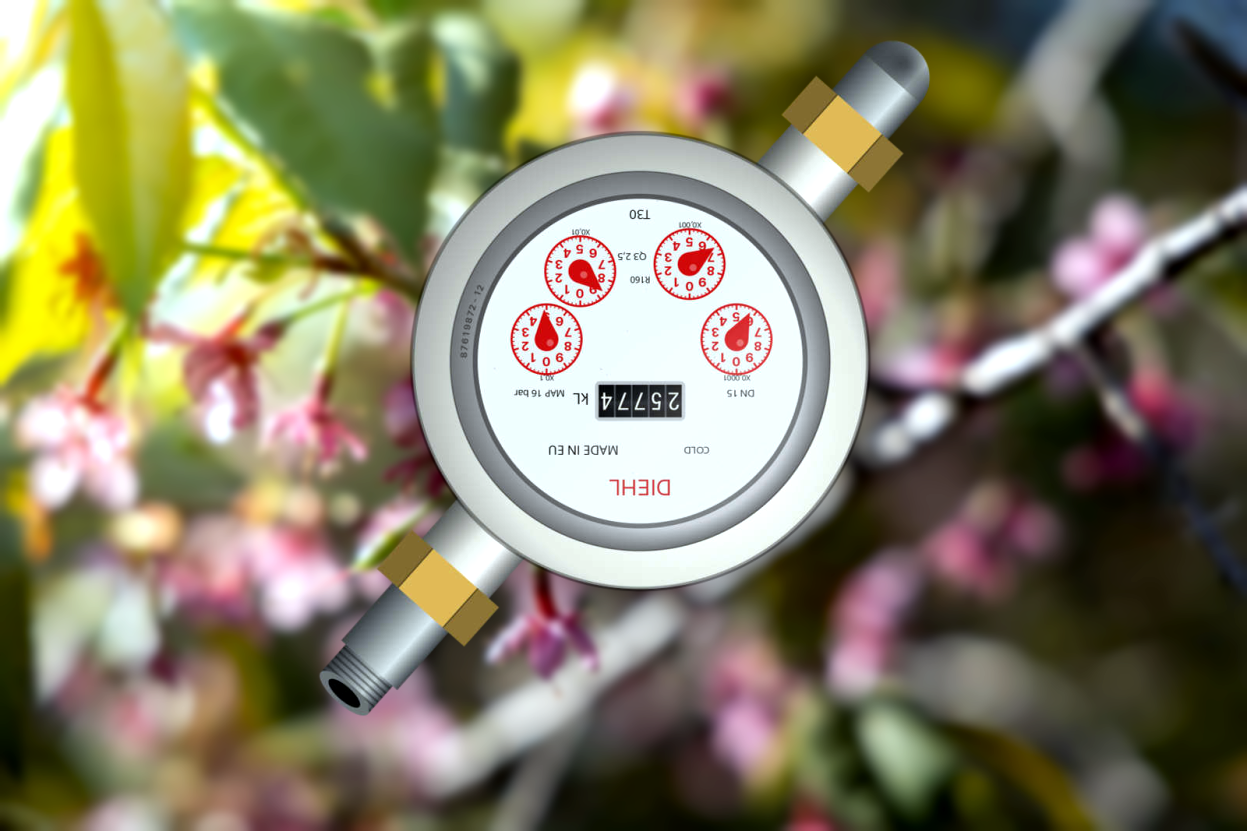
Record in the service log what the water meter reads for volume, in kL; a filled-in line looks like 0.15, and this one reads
25774.4865
